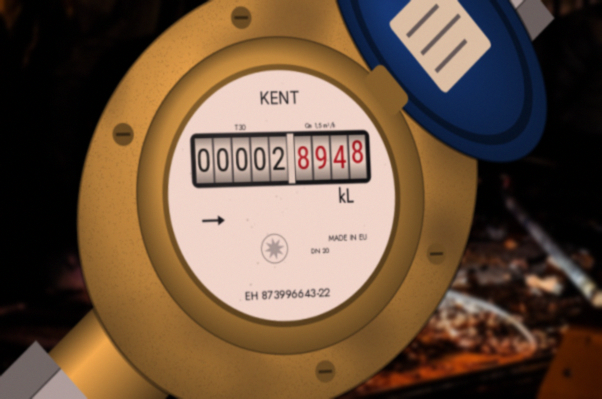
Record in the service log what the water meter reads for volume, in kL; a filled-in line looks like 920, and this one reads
2.8948
